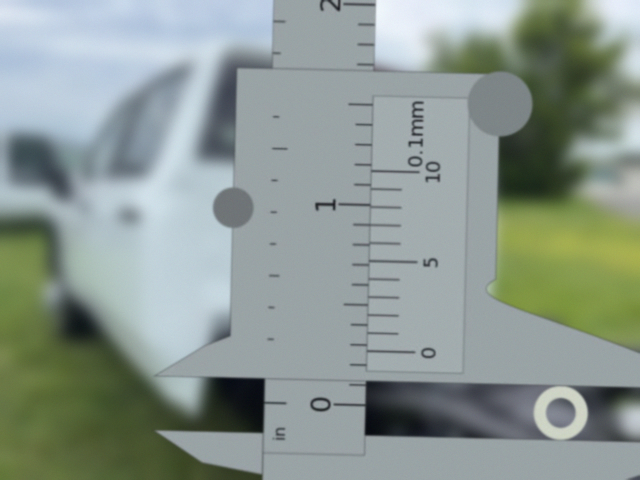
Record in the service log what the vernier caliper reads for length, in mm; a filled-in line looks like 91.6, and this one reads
2.7
